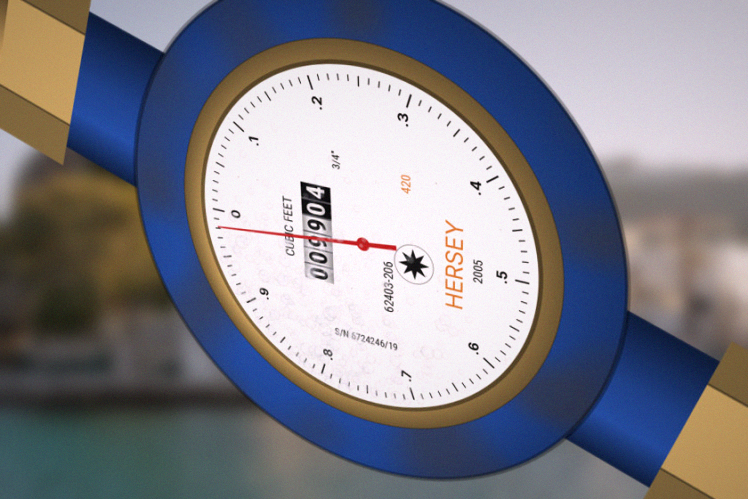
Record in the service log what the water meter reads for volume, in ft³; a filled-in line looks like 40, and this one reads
9903.98
